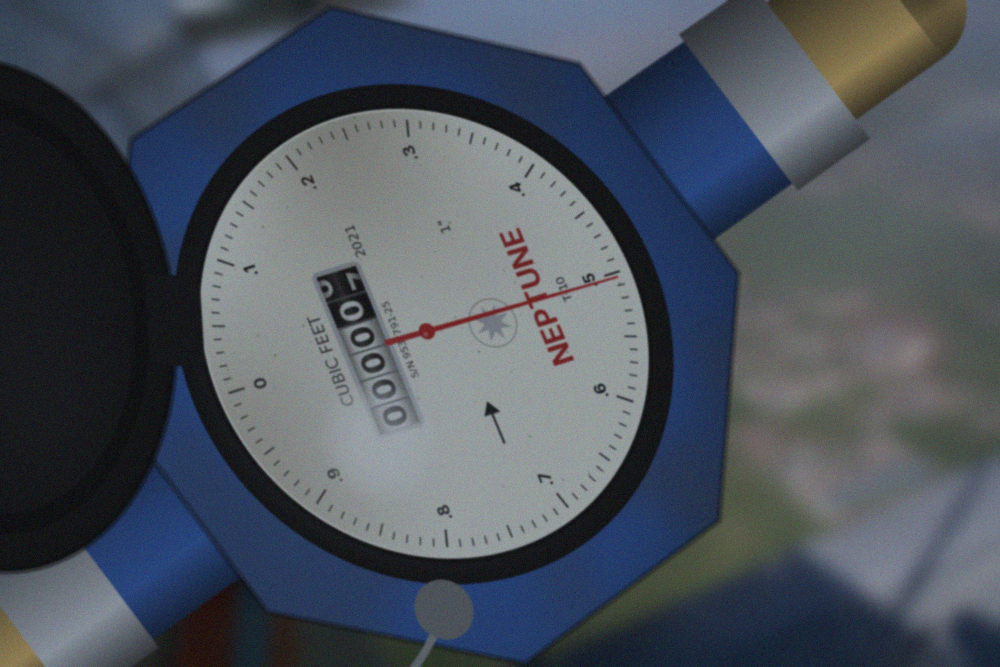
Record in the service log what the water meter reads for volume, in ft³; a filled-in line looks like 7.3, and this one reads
6.50
